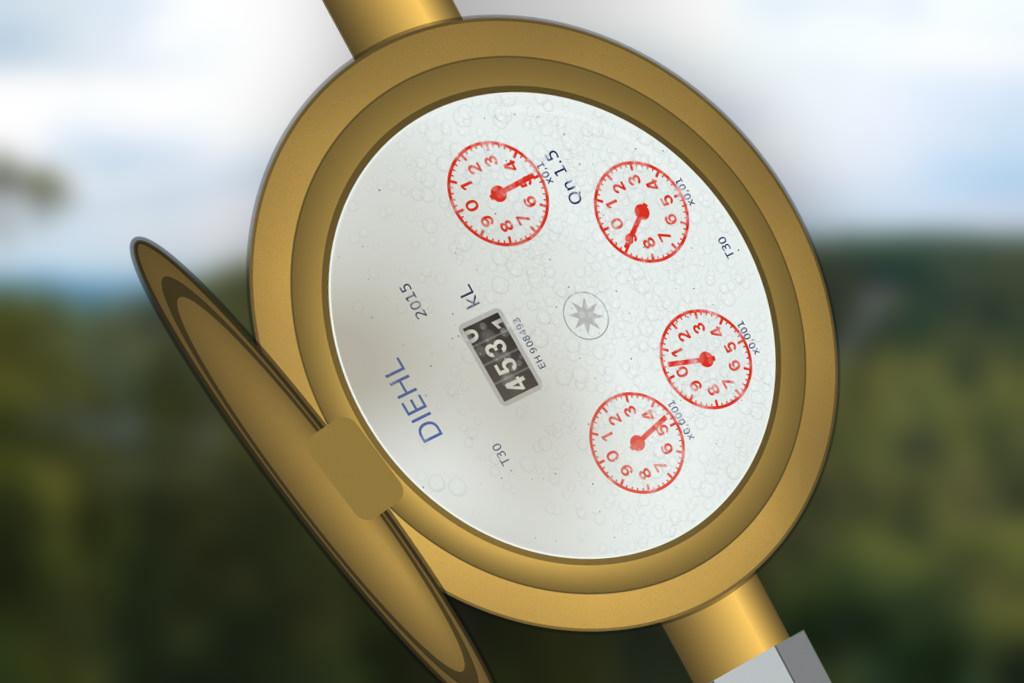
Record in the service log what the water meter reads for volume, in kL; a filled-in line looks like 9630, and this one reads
4530.4904
